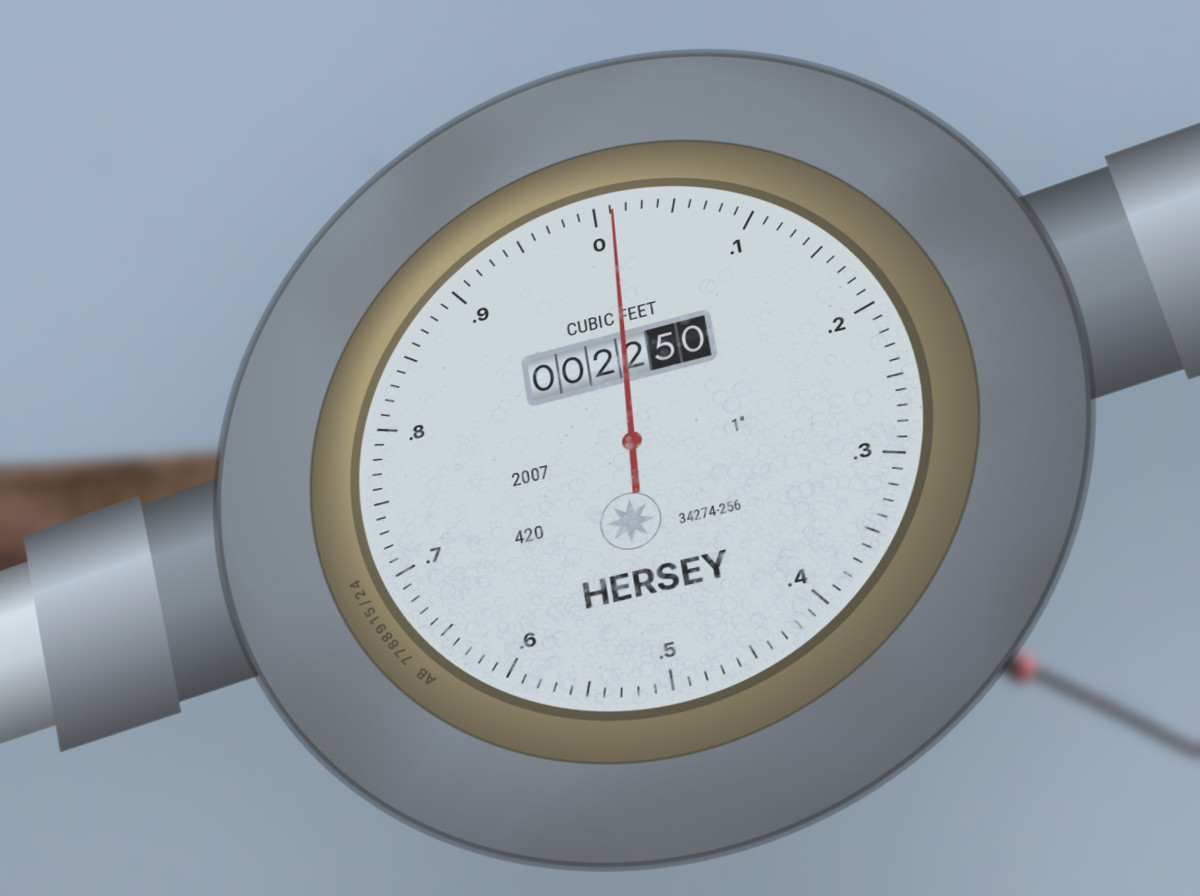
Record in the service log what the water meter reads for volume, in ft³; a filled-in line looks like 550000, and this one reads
2250.01
